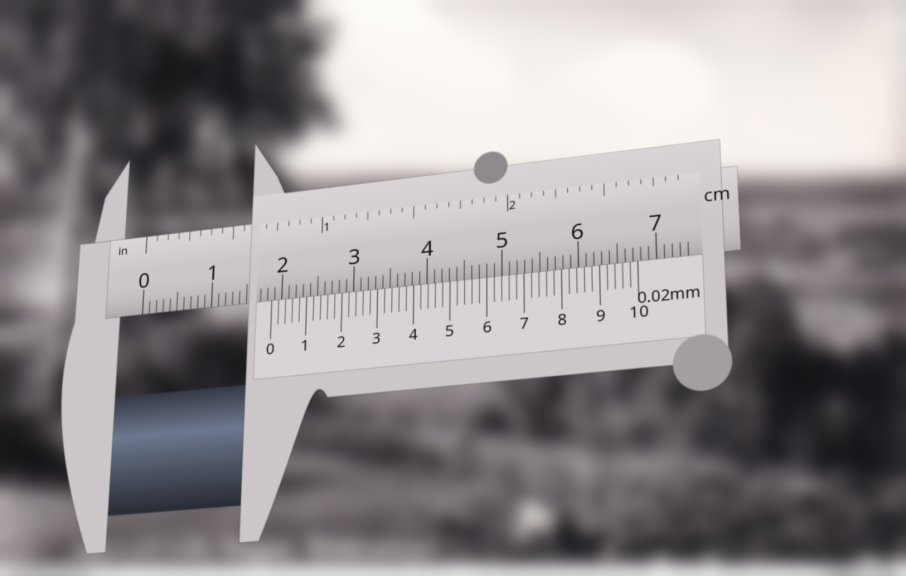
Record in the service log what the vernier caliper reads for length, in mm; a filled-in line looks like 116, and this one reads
18.6
